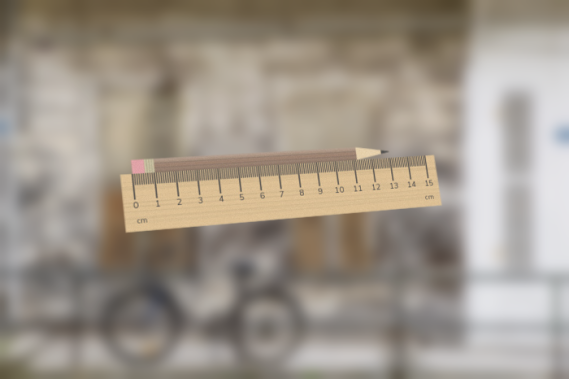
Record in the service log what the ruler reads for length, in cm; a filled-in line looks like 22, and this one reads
13
